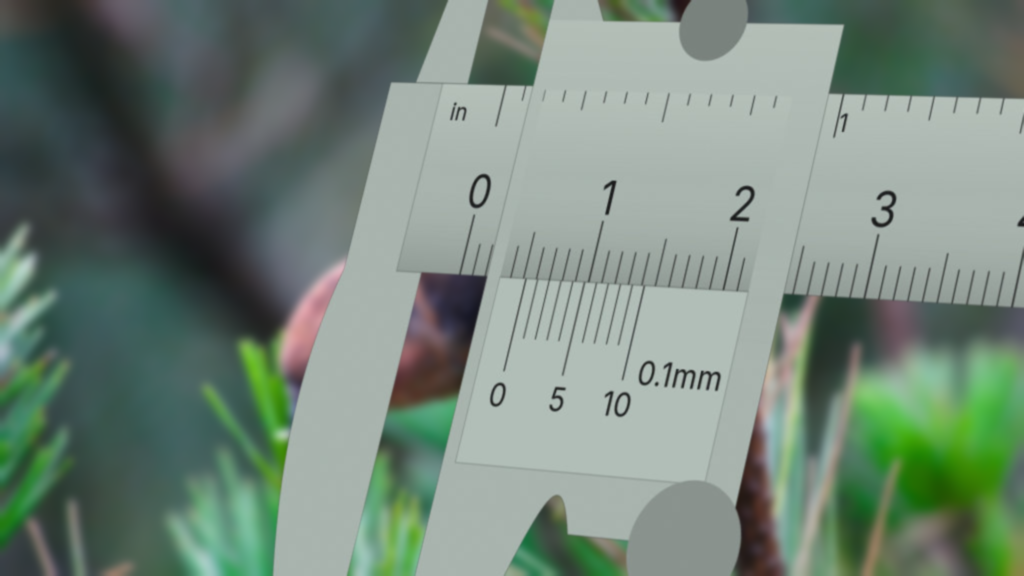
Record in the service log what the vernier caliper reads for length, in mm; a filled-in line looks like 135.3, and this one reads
5.2
